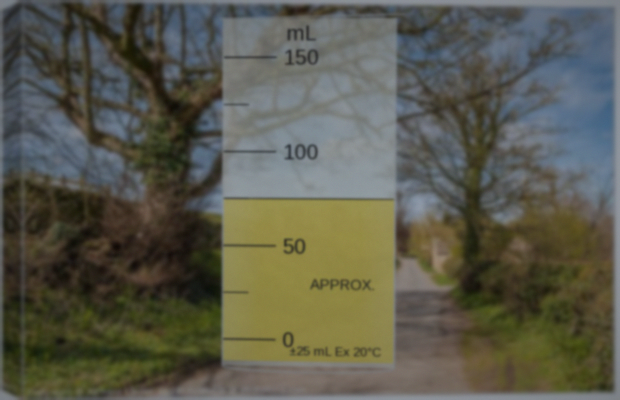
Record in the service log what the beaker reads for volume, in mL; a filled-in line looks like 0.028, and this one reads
75
